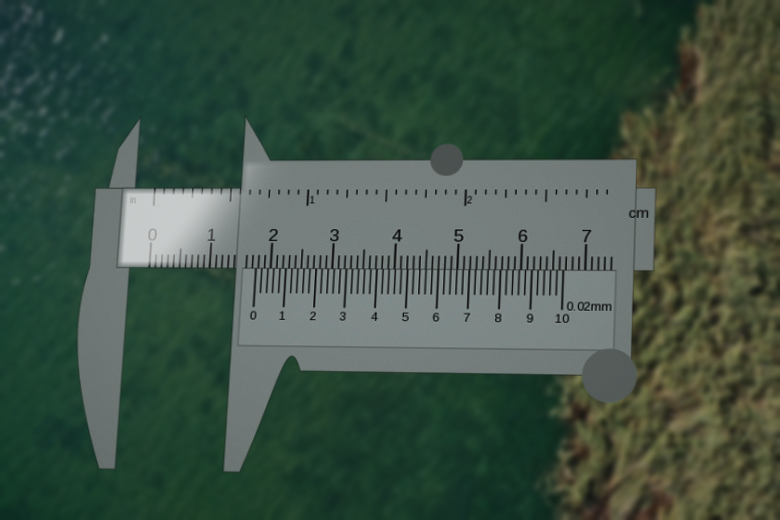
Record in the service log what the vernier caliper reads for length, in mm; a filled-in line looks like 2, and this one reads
17.6
